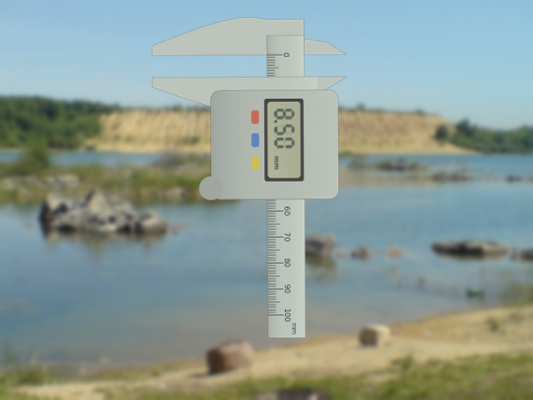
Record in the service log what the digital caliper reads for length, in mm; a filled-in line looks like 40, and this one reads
8.50
